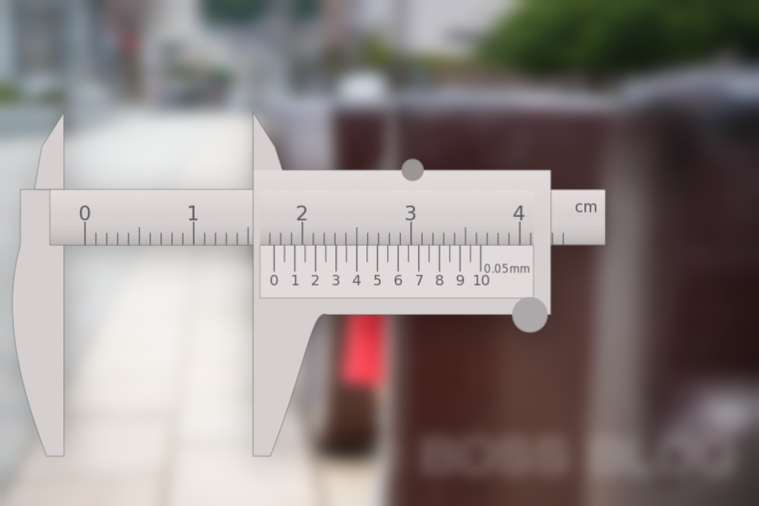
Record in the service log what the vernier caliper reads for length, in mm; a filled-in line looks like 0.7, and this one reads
17.4
